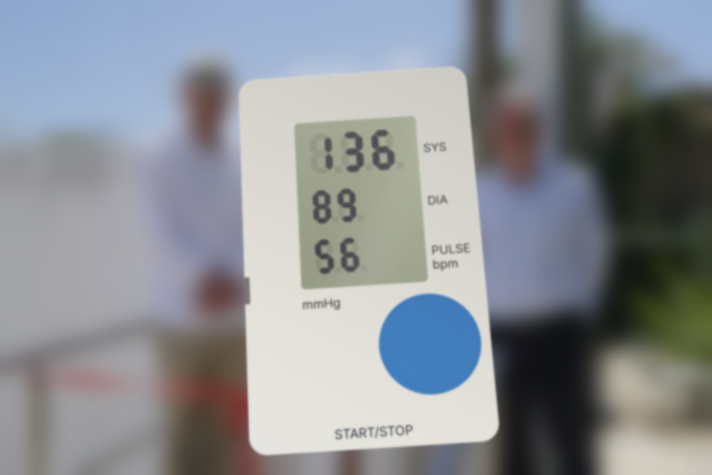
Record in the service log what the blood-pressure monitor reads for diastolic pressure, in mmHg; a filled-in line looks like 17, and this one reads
89
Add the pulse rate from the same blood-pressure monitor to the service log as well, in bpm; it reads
56
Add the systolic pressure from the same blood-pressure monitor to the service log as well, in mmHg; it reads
136
